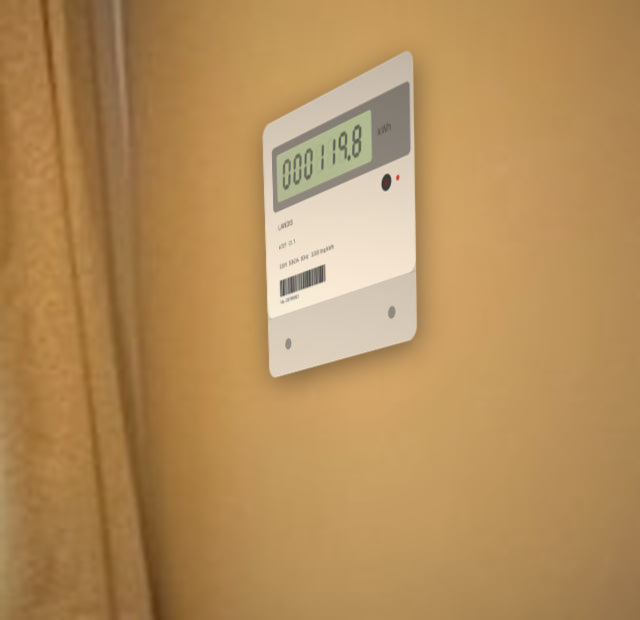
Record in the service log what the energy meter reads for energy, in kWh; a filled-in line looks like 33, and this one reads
119.8
